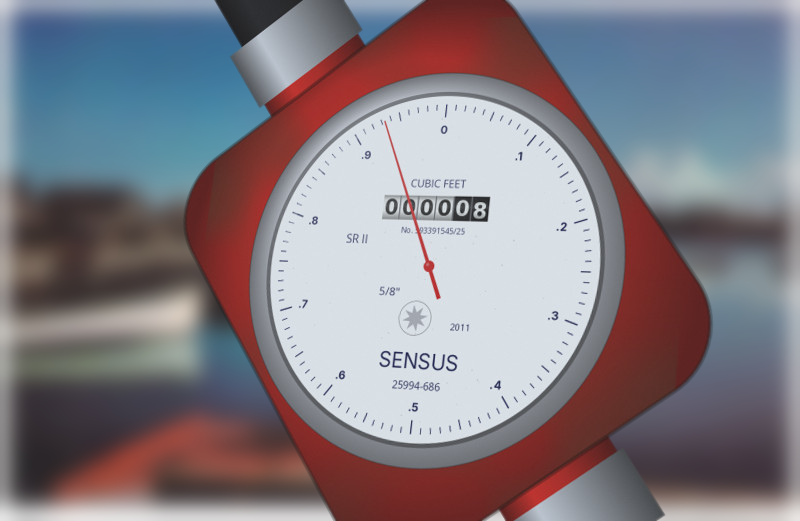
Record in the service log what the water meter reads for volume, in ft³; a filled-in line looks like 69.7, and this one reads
7.93
